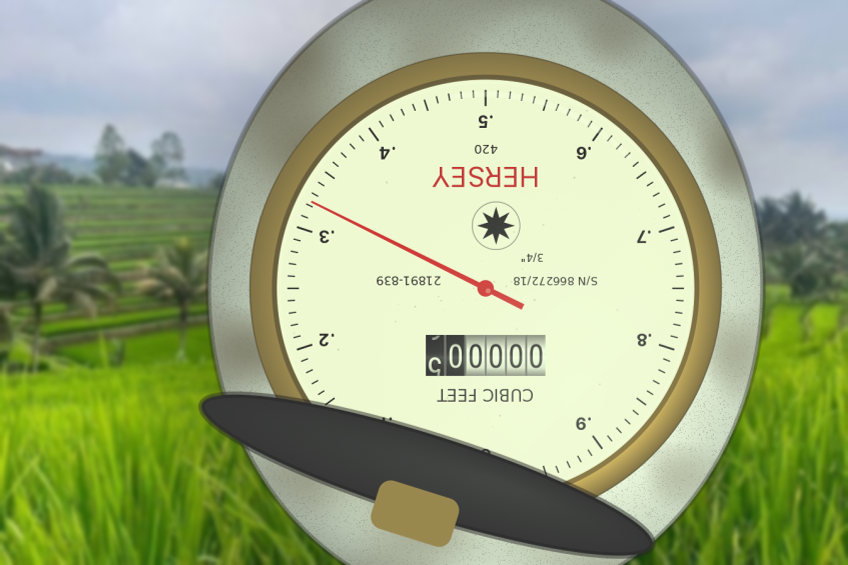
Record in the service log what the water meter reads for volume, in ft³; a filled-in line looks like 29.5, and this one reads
5.32
